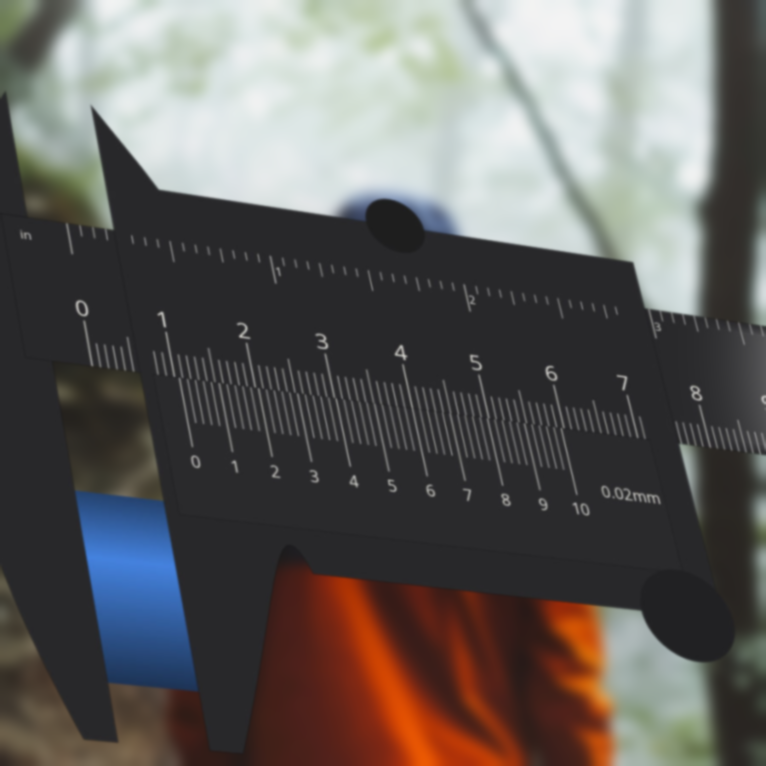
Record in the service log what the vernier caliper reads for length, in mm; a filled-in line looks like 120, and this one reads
10.6
